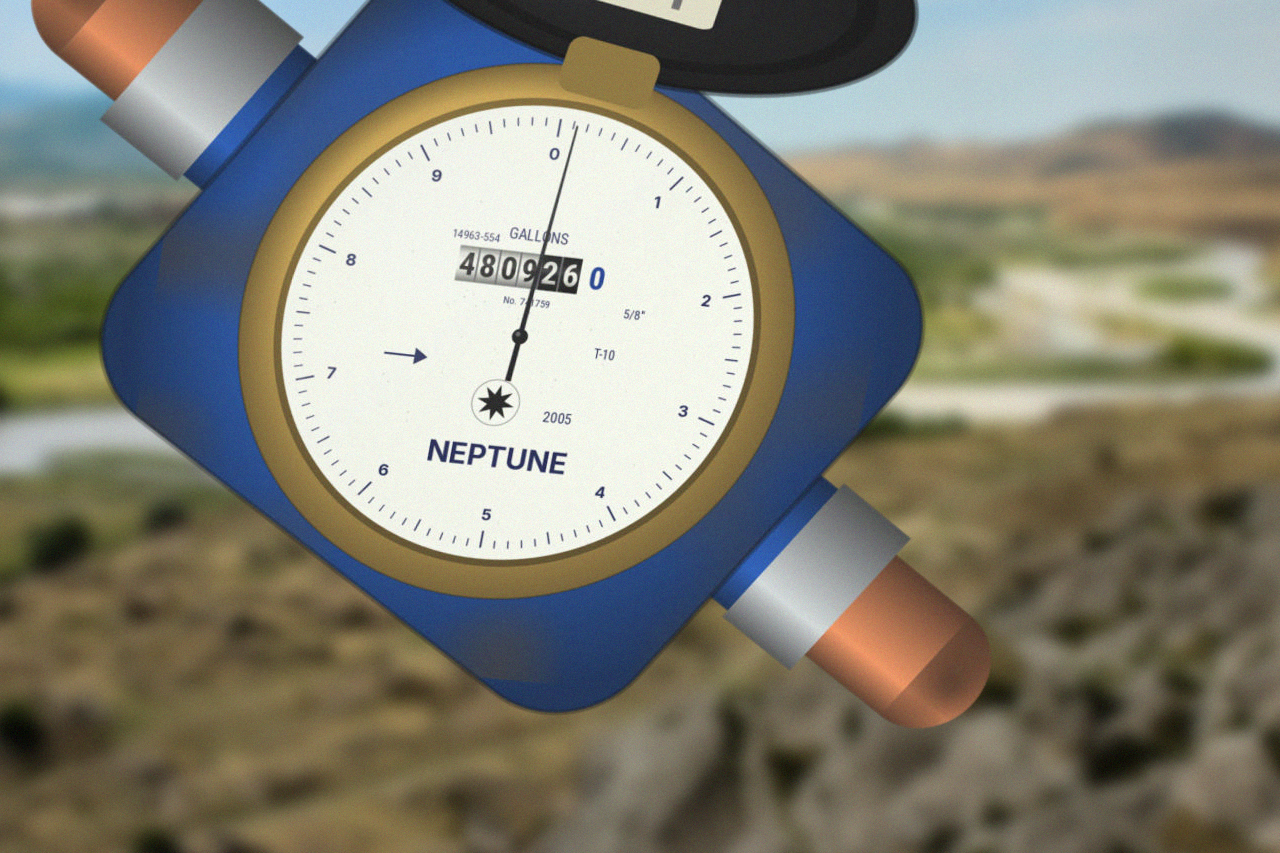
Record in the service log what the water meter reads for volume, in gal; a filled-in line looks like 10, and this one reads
4809260.1
